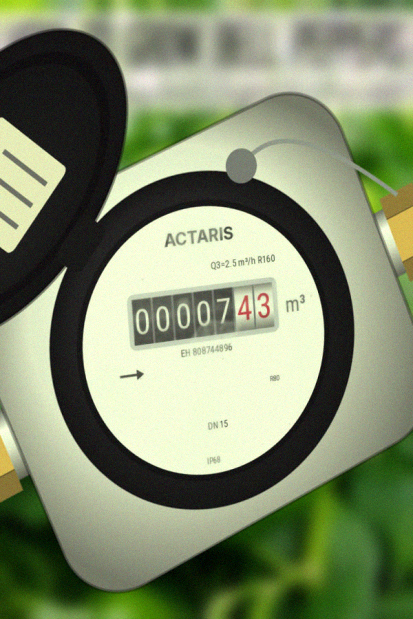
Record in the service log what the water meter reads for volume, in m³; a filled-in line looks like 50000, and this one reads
7.43
